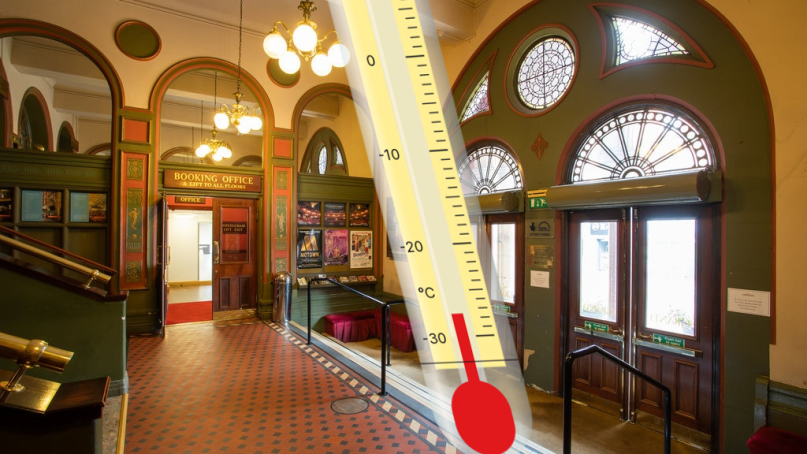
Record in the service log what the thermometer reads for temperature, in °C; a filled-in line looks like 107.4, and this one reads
-27.5
